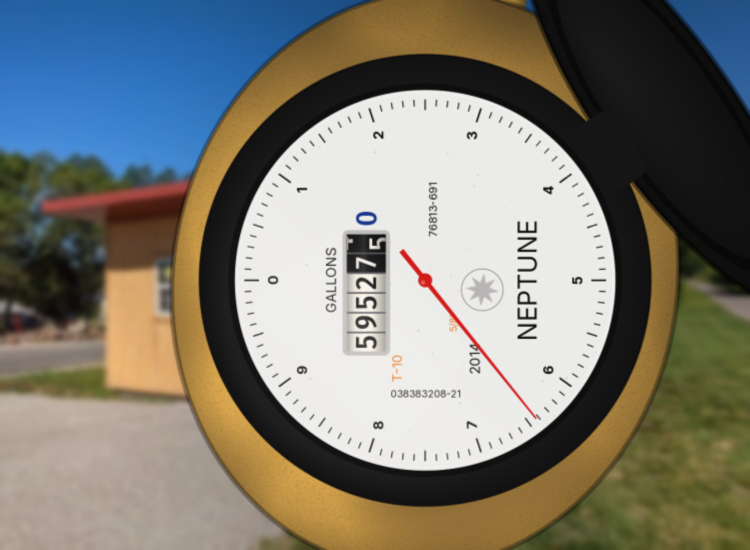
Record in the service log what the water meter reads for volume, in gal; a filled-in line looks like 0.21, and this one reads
5952746.4
